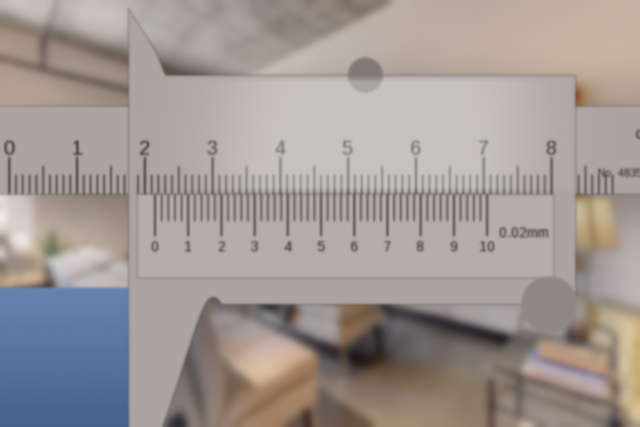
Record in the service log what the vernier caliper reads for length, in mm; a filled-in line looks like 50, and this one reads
21.5
